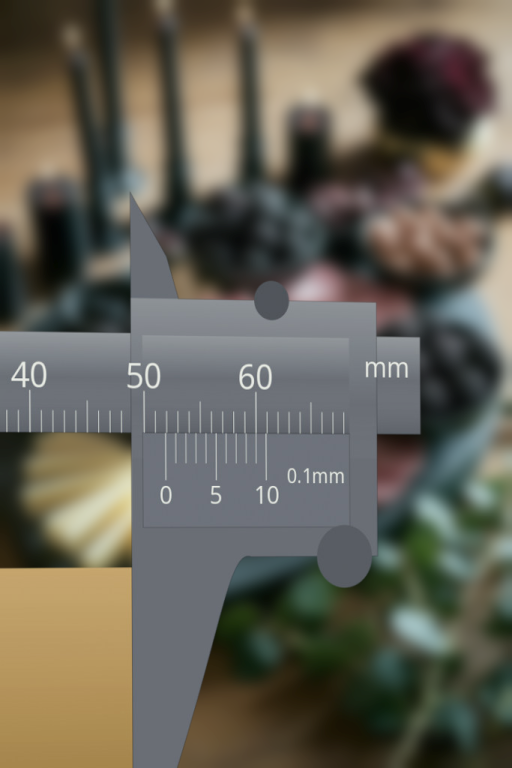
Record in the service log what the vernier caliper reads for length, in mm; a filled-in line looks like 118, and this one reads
51.9
